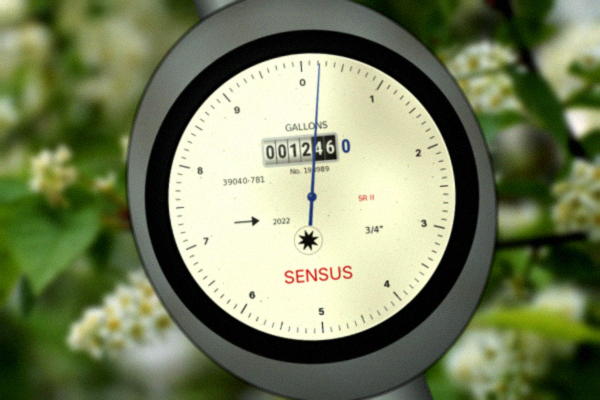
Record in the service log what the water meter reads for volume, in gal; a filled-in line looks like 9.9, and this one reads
12460.2
